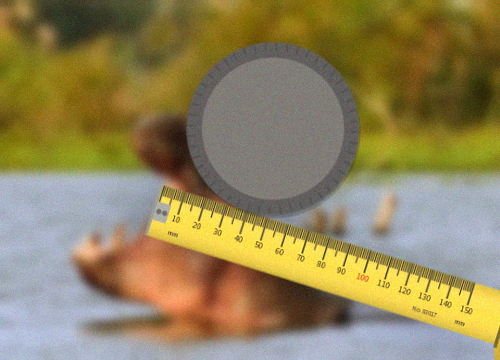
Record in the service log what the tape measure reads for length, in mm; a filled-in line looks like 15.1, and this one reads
80
